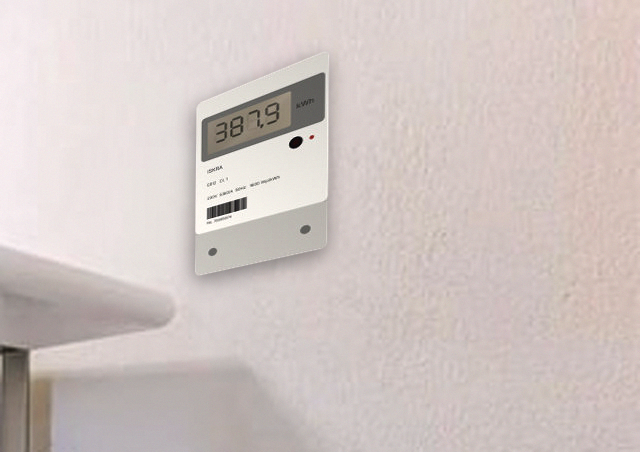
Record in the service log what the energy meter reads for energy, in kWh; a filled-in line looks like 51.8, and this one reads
387.9
